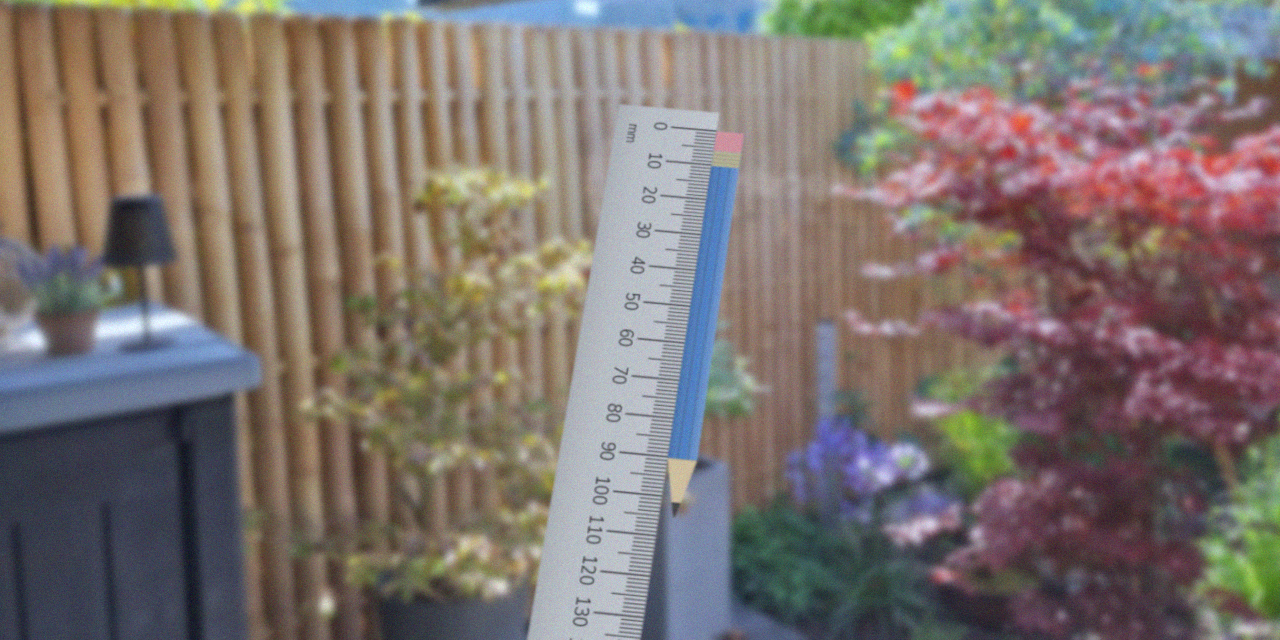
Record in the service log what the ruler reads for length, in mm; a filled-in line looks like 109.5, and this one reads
105
